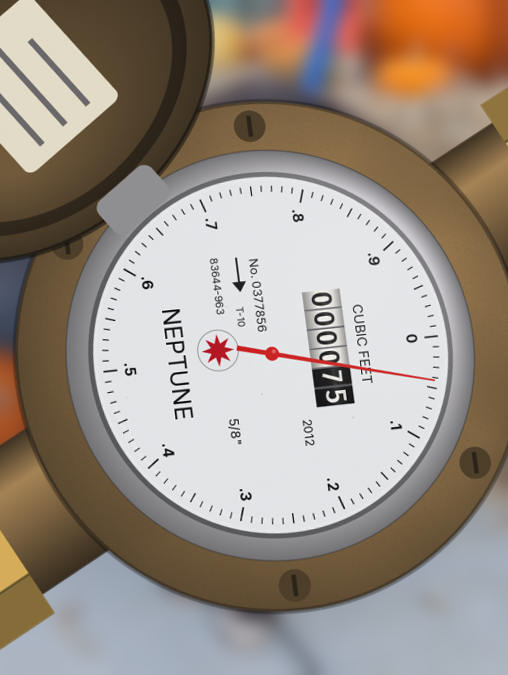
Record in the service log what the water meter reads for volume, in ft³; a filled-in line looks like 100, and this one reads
75.04
